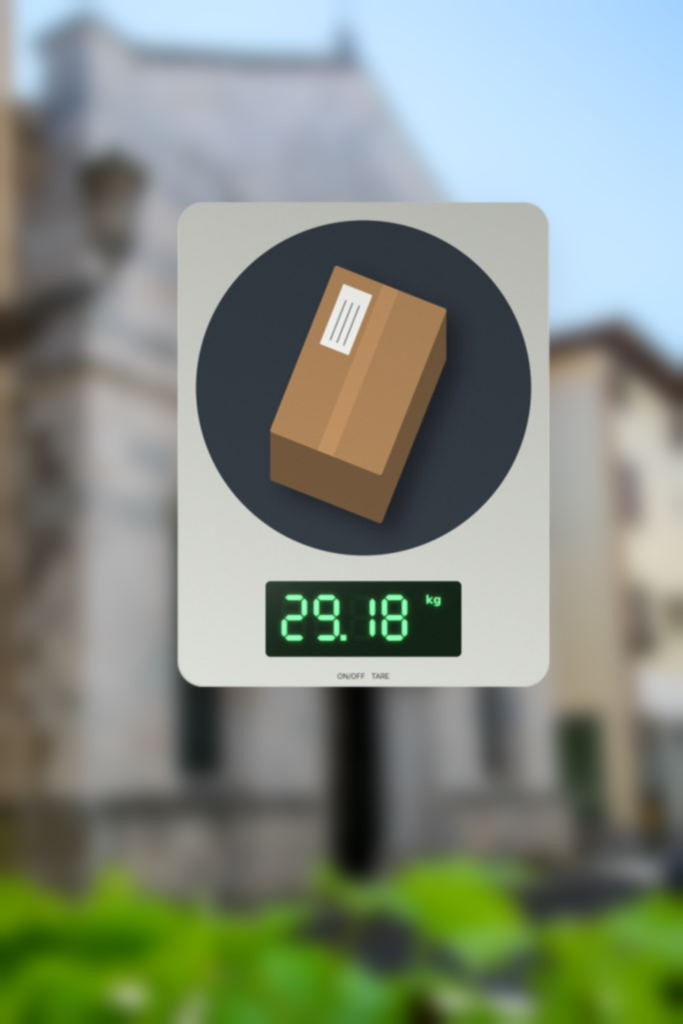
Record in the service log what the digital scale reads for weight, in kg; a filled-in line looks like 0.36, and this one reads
29.18
